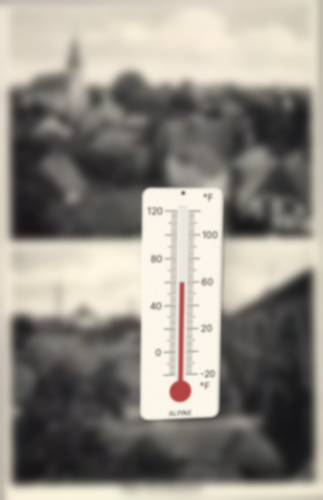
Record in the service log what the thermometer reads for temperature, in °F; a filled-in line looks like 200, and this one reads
60
